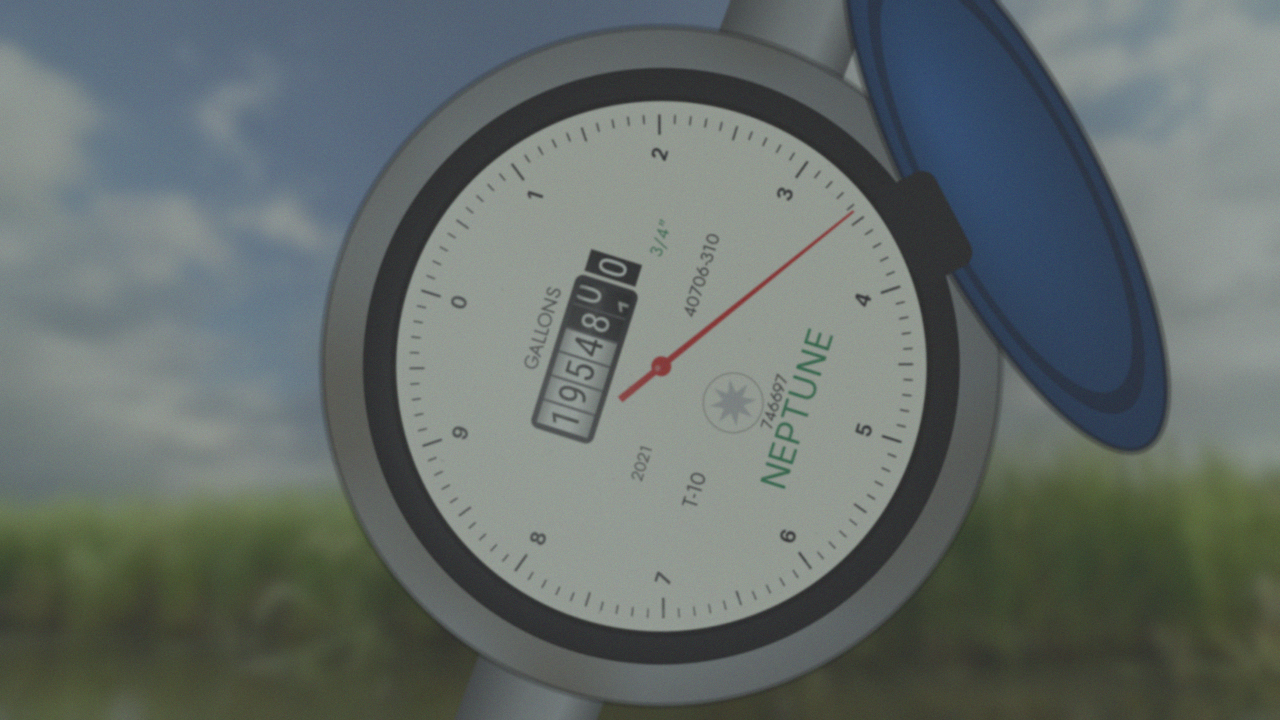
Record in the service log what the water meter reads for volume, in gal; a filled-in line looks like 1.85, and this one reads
1954803.4
